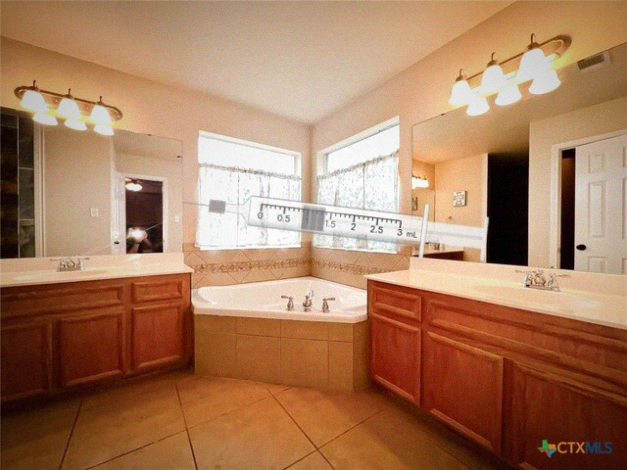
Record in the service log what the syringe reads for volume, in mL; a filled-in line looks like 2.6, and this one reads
0.9
